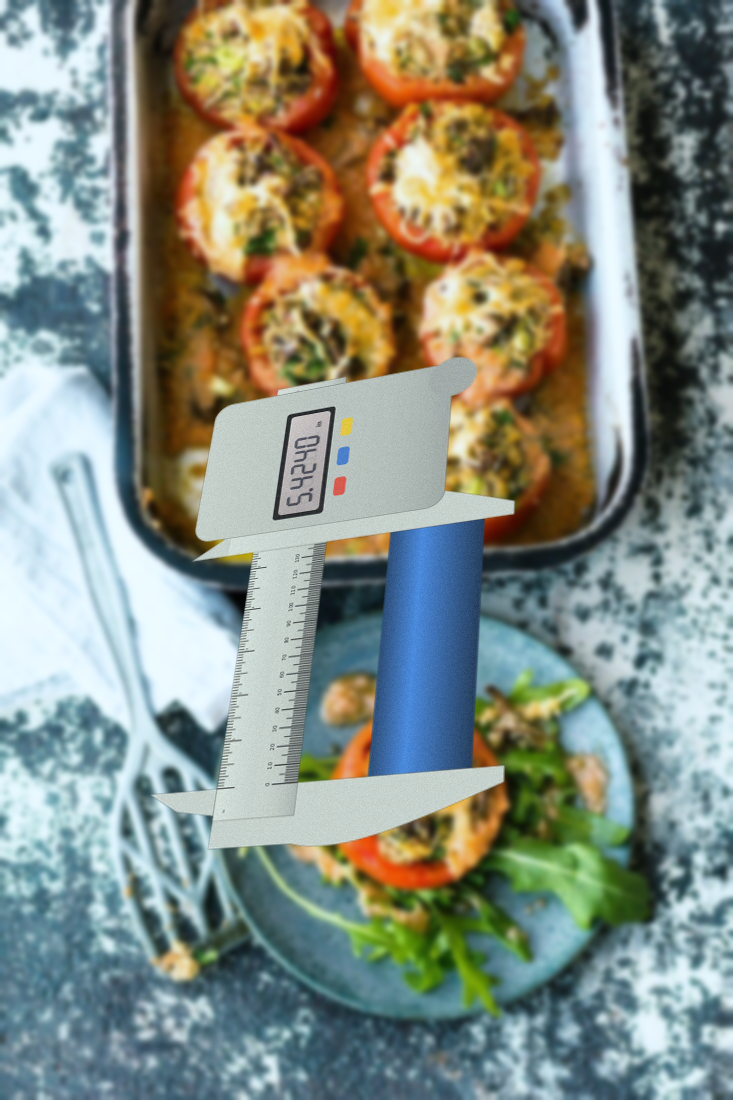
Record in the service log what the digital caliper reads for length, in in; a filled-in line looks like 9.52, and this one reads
5.4240
